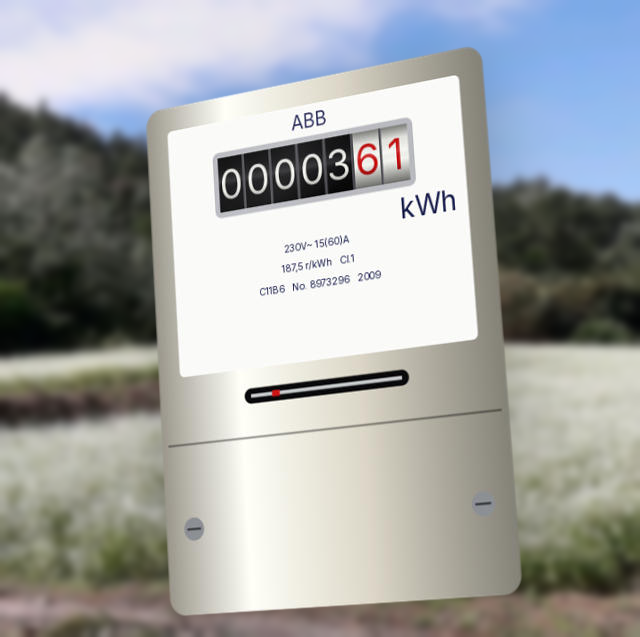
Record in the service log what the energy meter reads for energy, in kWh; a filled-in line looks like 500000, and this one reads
3.61
